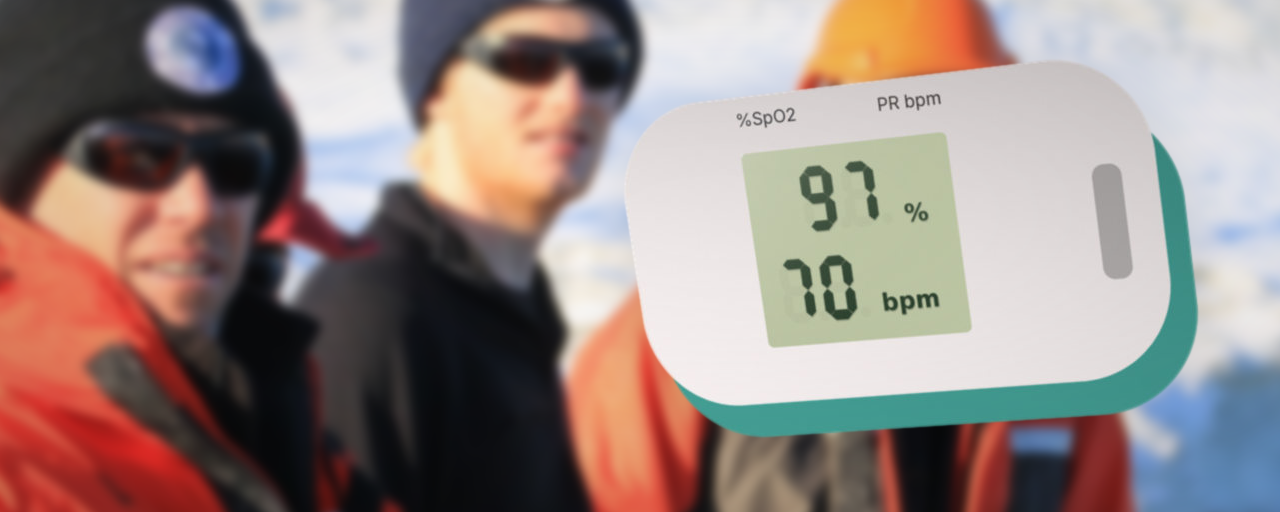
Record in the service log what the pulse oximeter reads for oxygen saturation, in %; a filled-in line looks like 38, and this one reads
97
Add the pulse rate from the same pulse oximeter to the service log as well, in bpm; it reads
70
